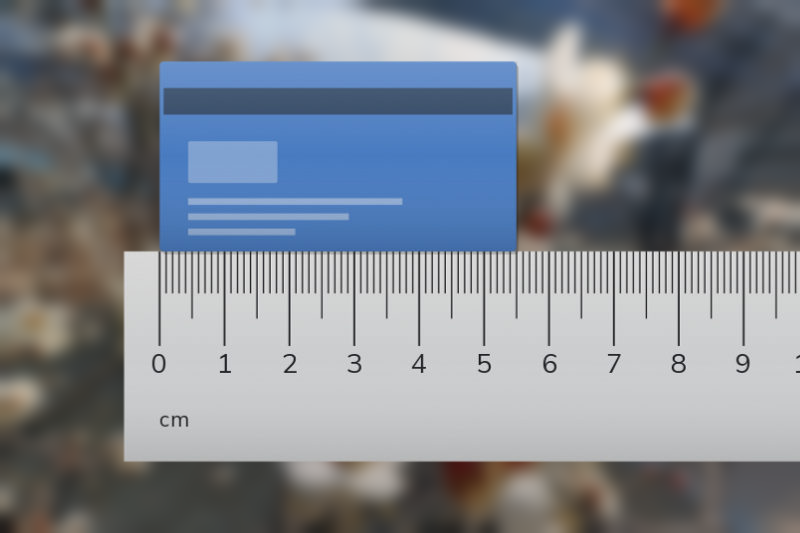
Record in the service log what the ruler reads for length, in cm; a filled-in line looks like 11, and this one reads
5.5
